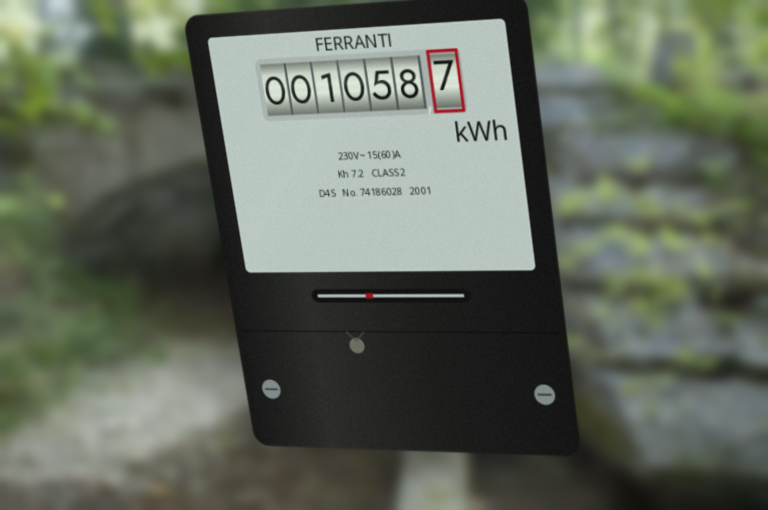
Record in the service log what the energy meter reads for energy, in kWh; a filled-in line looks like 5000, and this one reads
1058.7
